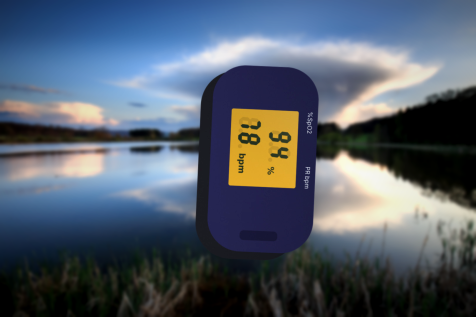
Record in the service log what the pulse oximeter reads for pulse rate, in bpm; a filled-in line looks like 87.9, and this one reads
78
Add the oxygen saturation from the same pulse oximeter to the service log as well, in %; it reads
94
